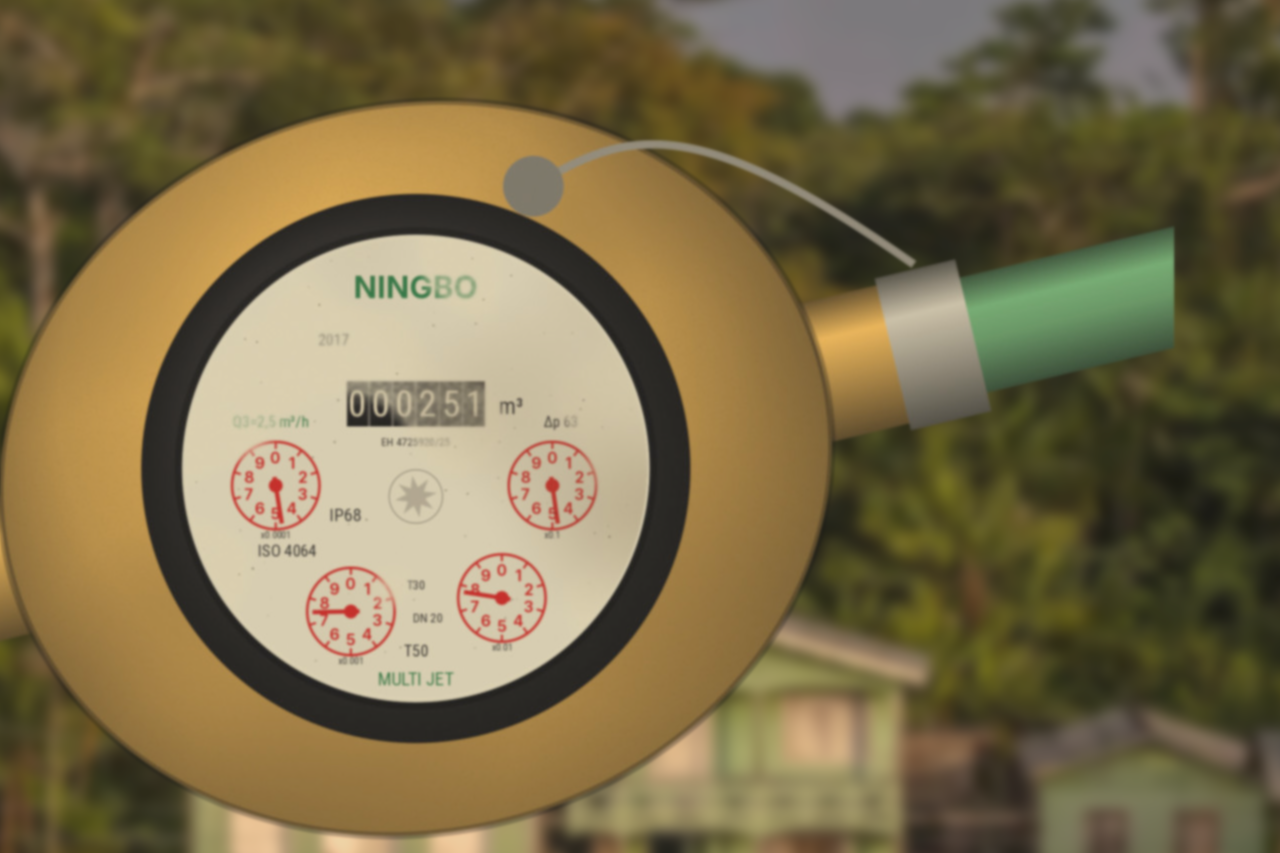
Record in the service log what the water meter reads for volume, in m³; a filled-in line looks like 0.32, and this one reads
251.4774
